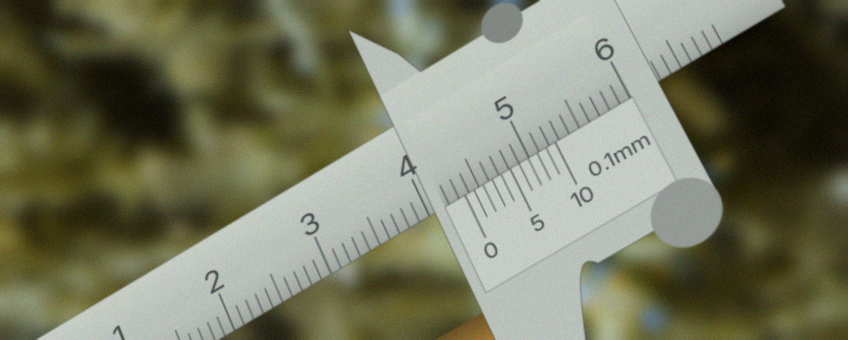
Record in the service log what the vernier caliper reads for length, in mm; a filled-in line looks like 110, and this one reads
43.6
